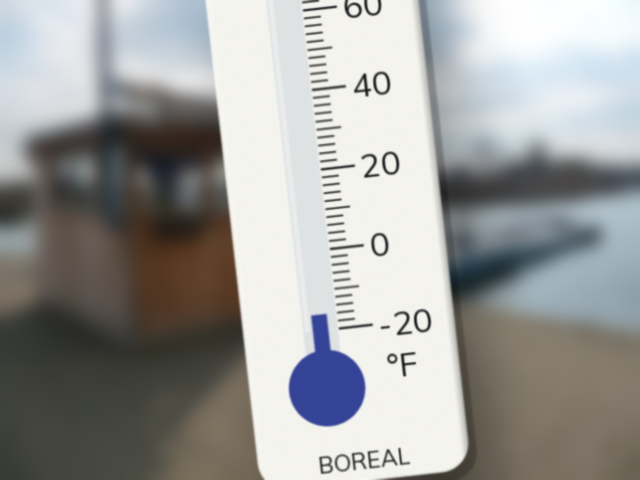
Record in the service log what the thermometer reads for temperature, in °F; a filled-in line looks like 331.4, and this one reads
-16
